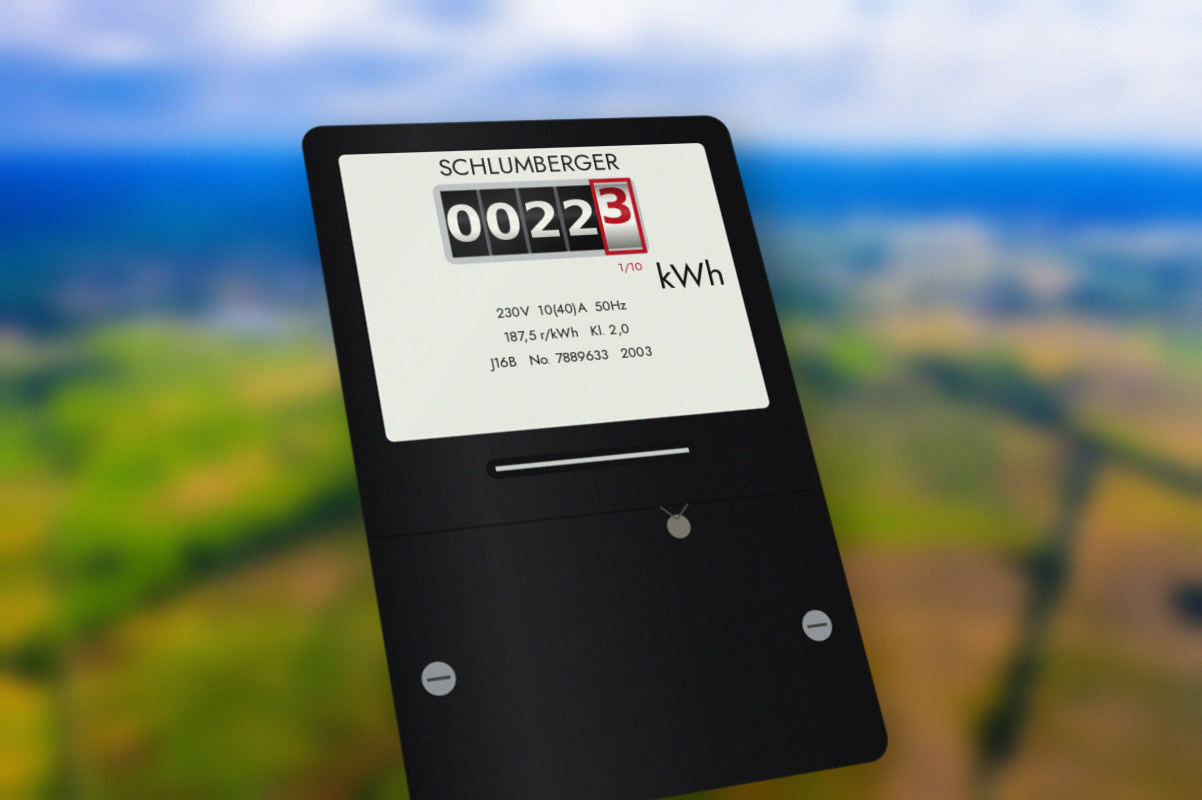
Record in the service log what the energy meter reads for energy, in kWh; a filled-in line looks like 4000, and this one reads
22.3
